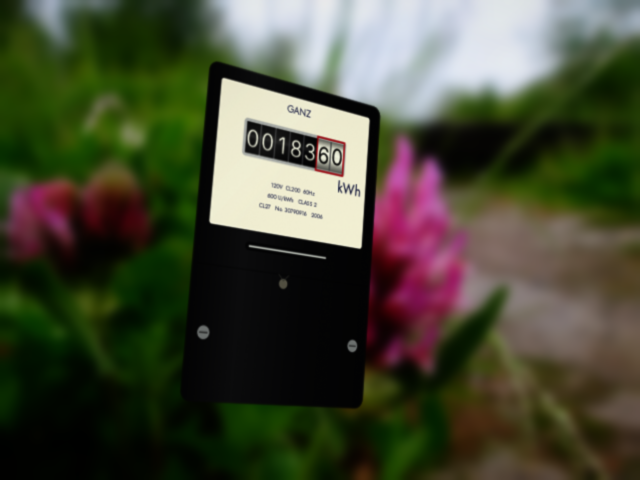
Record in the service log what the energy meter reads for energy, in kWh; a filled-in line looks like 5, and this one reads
183.60
